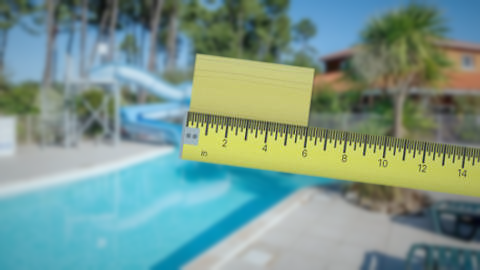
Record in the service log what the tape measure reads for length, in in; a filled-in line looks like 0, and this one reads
6
